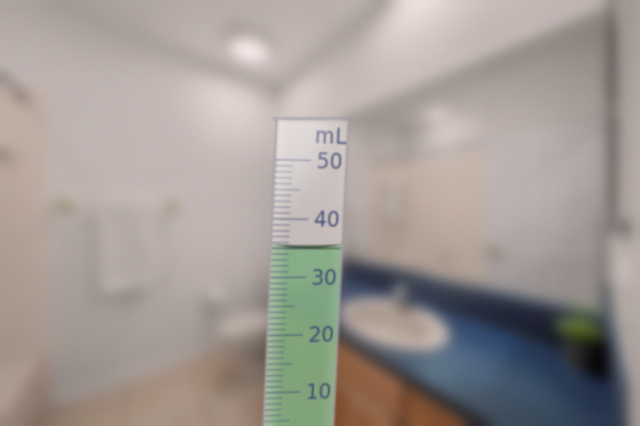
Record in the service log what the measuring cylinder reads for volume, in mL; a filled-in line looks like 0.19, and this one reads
35
